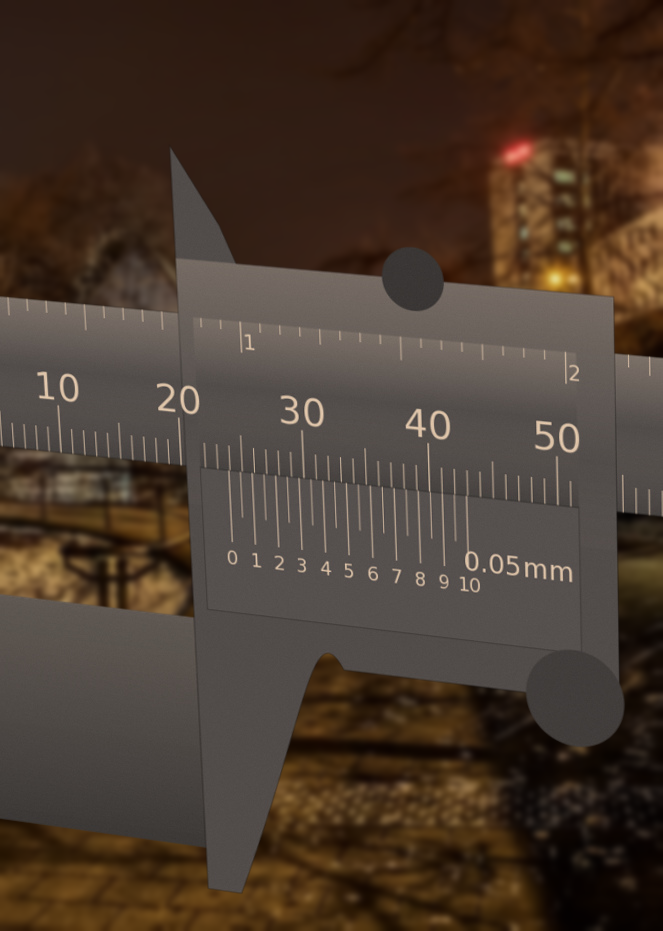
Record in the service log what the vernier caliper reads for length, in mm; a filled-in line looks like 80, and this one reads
23.9
